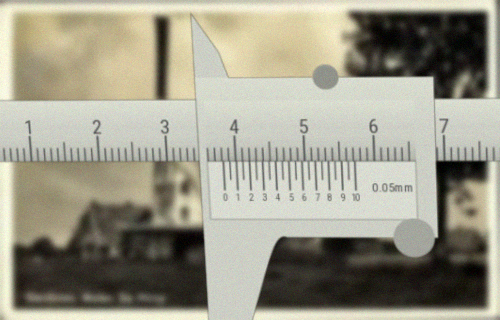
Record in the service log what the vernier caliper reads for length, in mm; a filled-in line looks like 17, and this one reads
38.2
